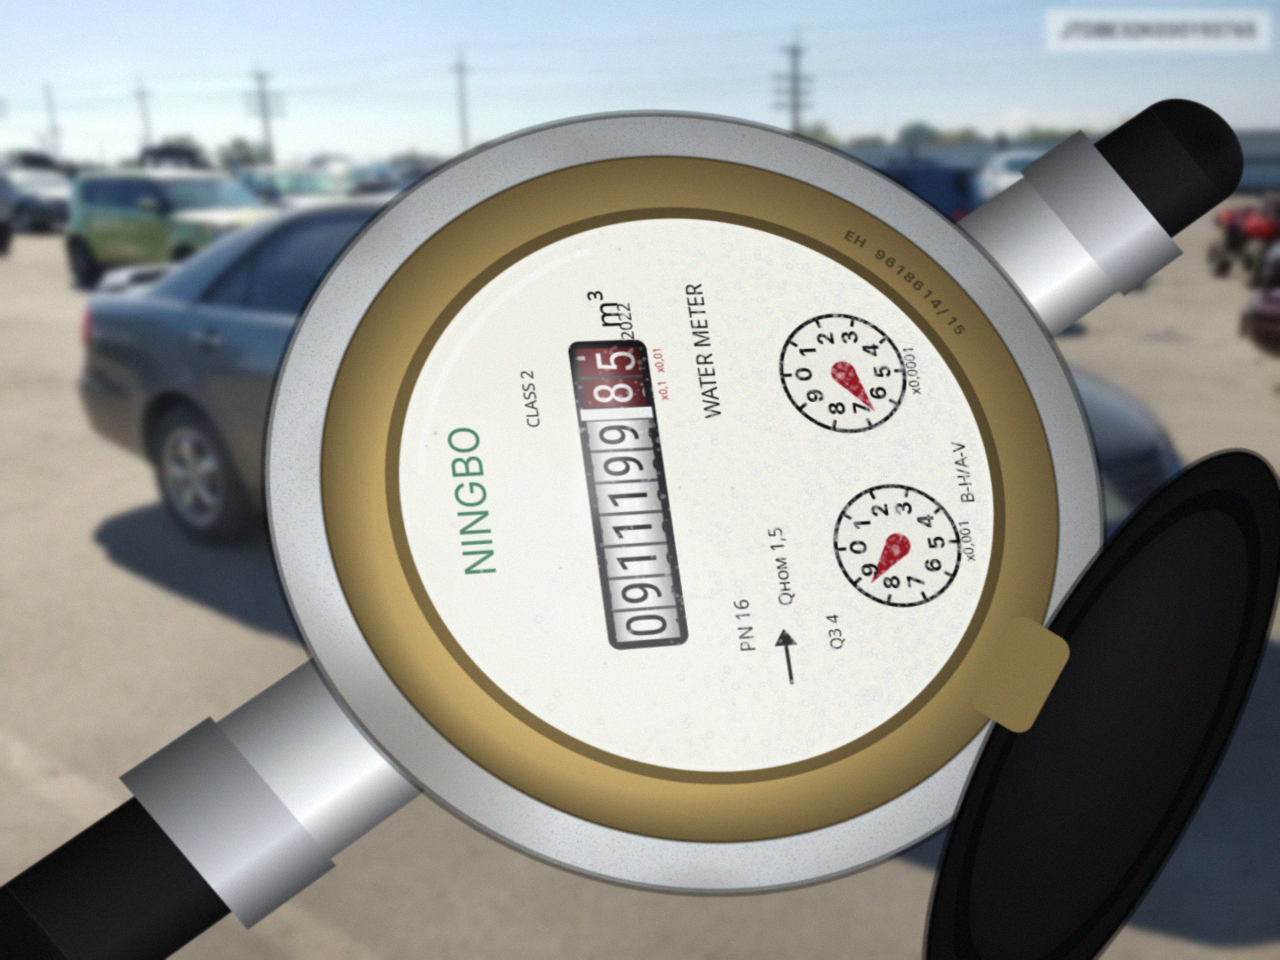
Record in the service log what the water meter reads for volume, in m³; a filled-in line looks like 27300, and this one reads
911199.8486
